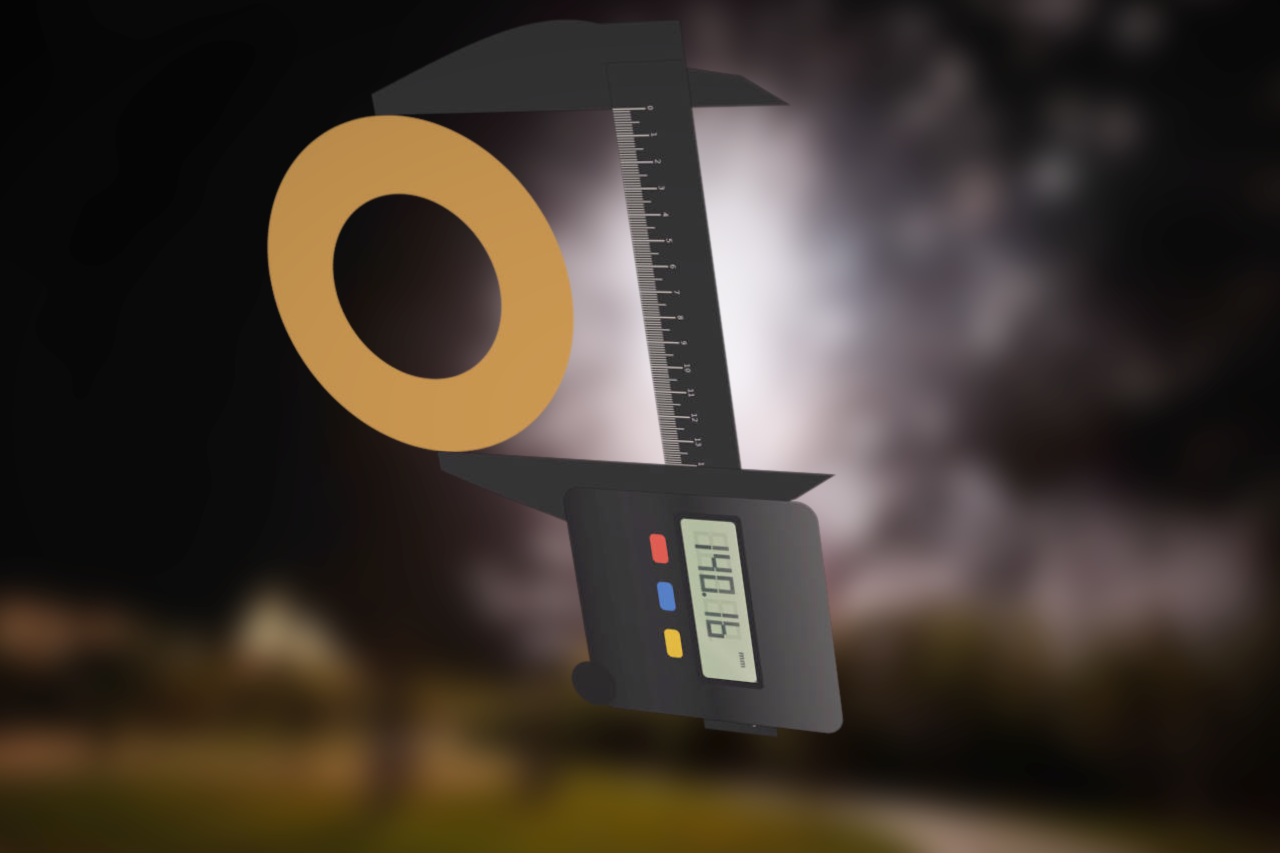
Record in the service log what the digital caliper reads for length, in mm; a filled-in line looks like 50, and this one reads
140.16
